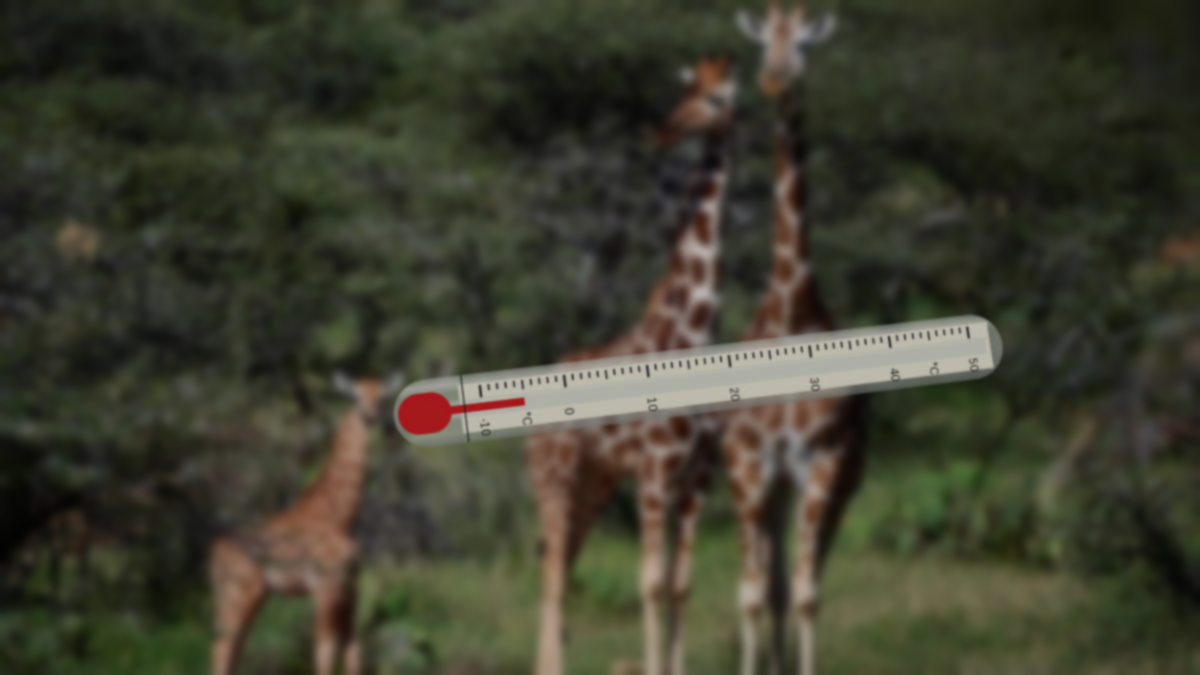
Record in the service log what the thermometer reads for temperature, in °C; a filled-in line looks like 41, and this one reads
-5
